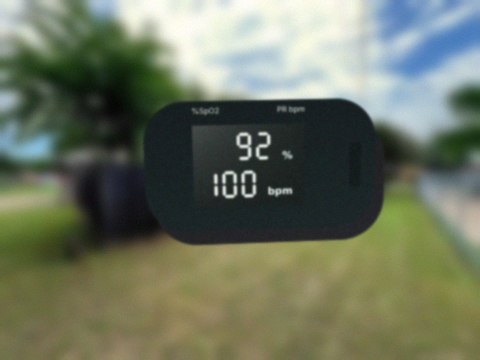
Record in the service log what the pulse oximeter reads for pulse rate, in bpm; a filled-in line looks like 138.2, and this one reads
100
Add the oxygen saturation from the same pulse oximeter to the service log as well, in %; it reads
92
